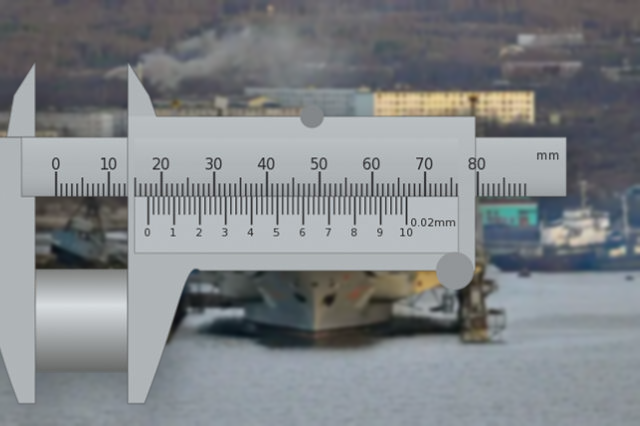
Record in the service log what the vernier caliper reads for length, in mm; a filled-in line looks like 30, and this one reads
17.5
